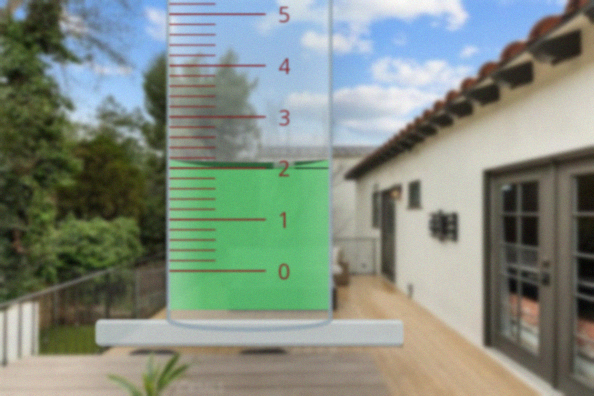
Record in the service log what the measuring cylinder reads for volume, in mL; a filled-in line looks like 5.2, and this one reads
2
